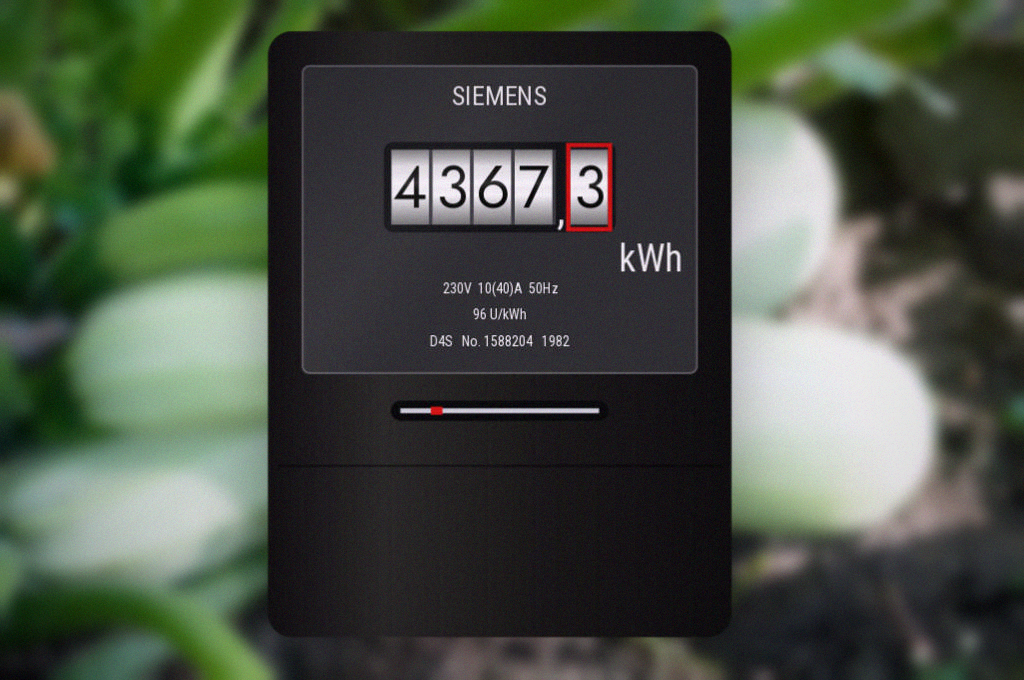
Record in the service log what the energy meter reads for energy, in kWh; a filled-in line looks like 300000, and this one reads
4367.3
